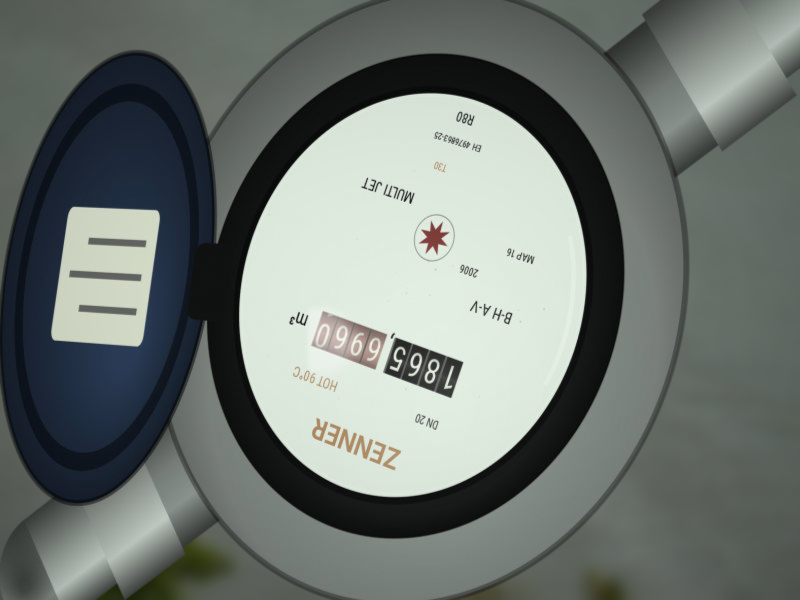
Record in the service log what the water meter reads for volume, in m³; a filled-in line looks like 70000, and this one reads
1865.6960
